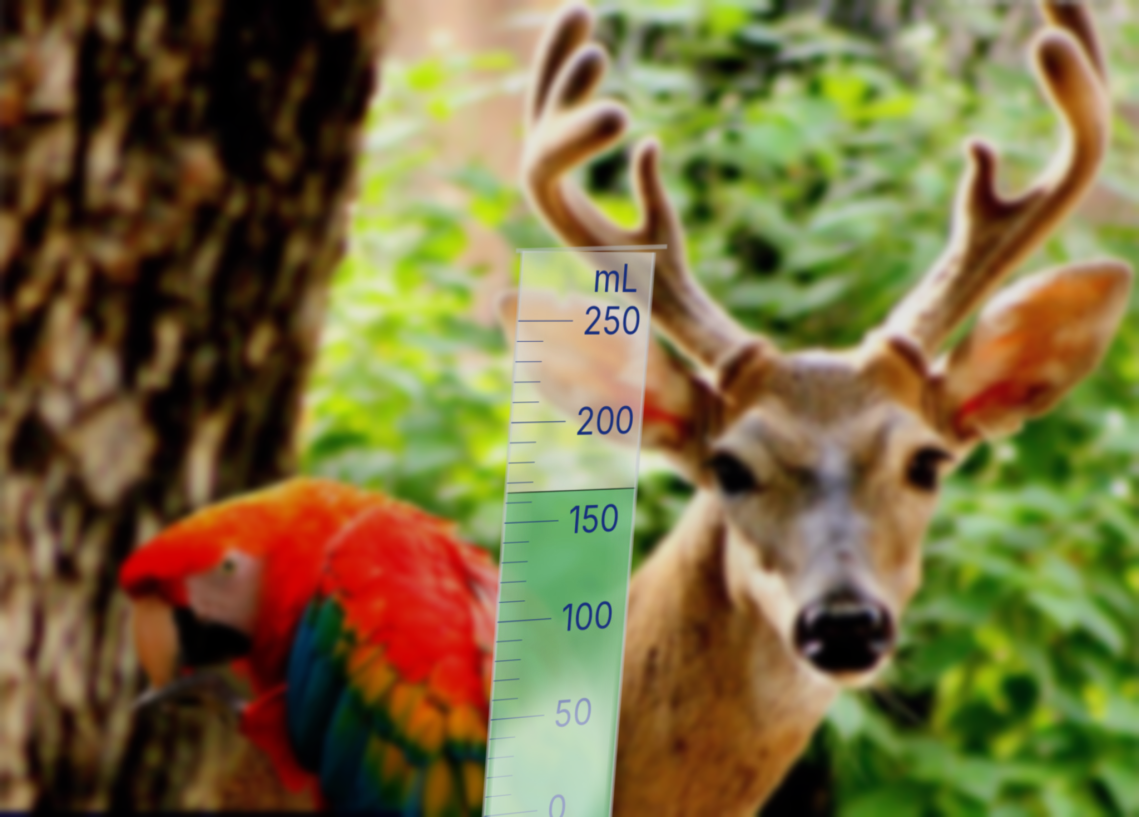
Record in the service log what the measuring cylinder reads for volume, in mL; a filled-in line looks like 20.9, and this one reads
165
